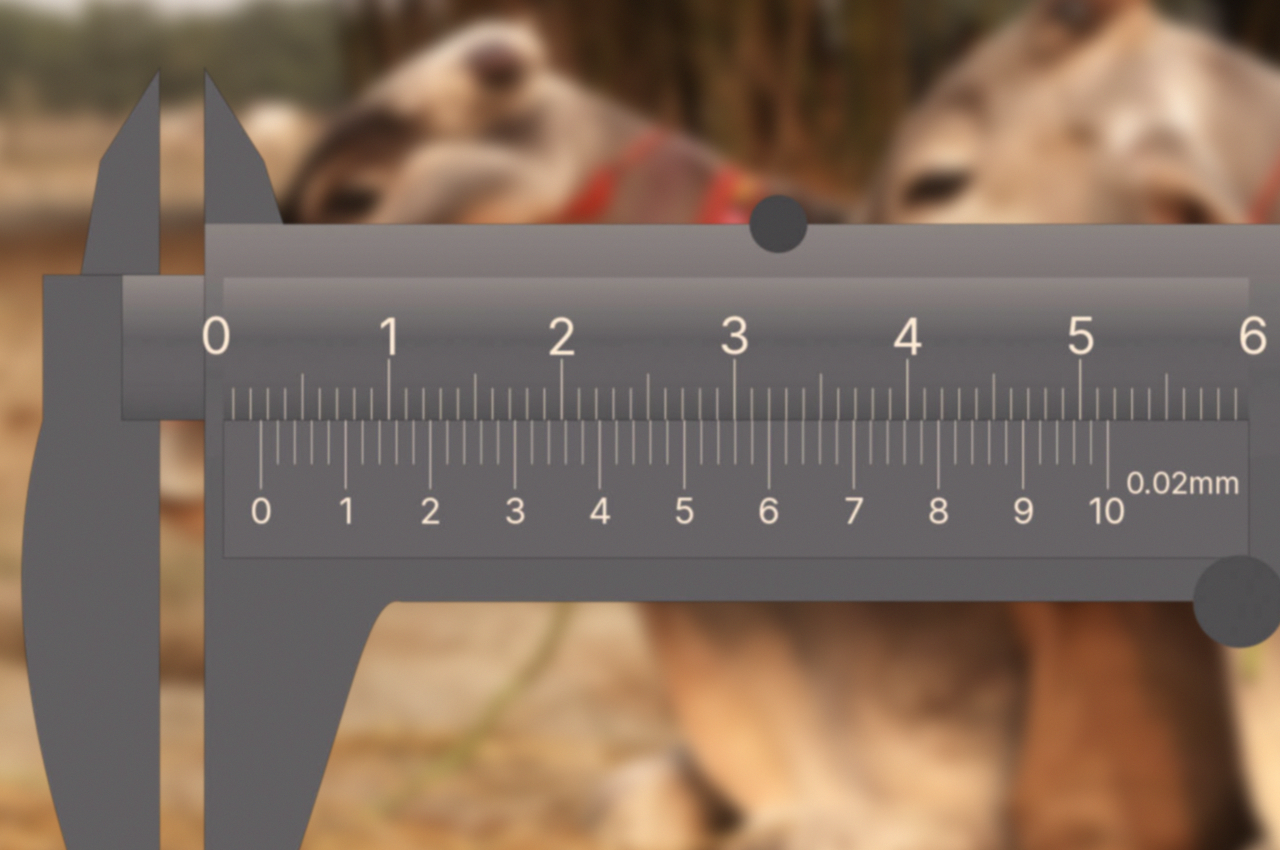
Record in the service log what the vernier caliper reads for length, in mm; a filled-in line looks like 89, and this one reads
2.6
